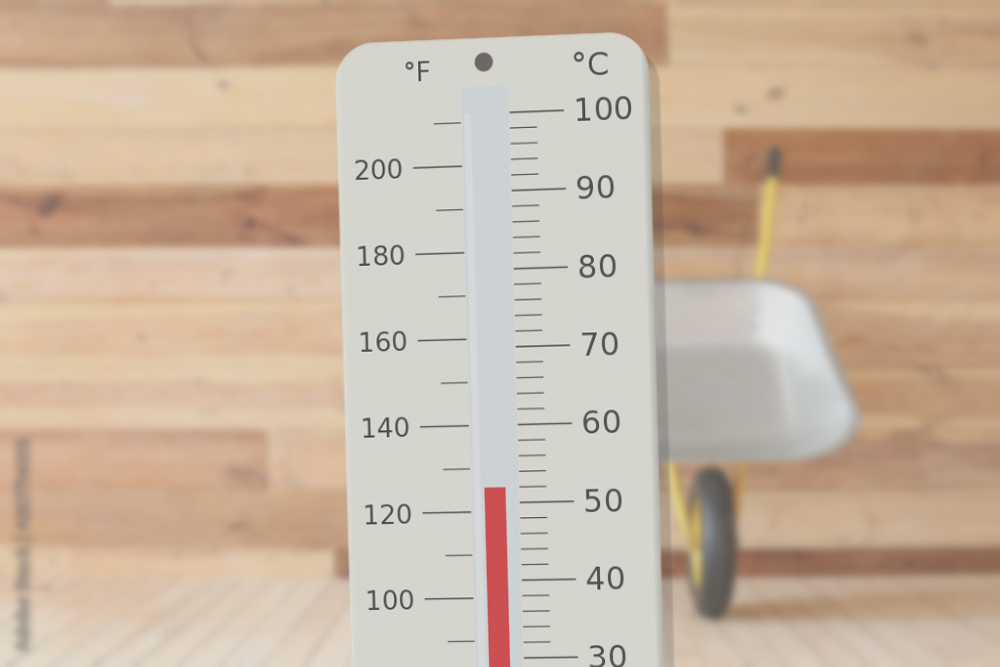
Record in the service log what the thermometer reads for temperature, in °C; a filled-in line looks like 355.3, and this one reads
52
